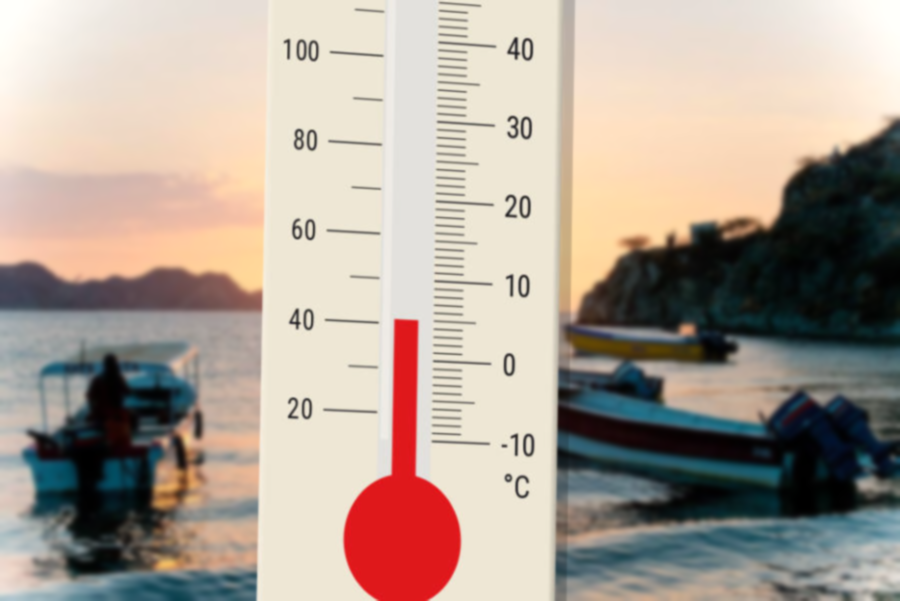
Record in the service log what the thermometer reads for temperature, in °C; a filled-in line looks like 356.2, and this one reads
5
